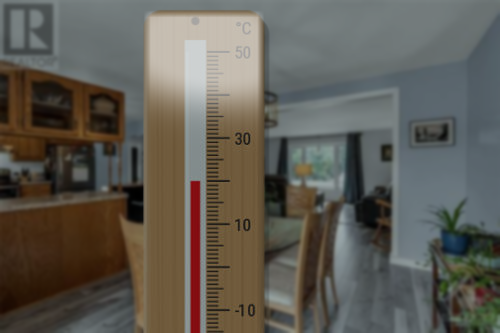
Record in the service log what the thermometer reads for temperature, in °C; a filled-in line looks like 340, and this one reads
20
